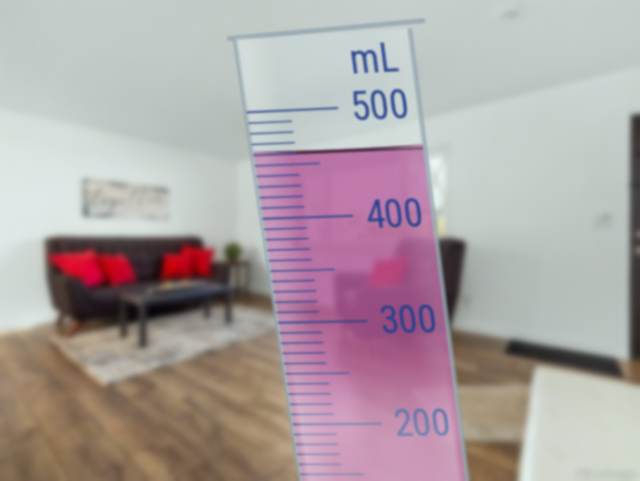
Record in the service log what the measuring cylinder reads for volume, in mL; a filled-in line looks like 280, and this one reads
460
